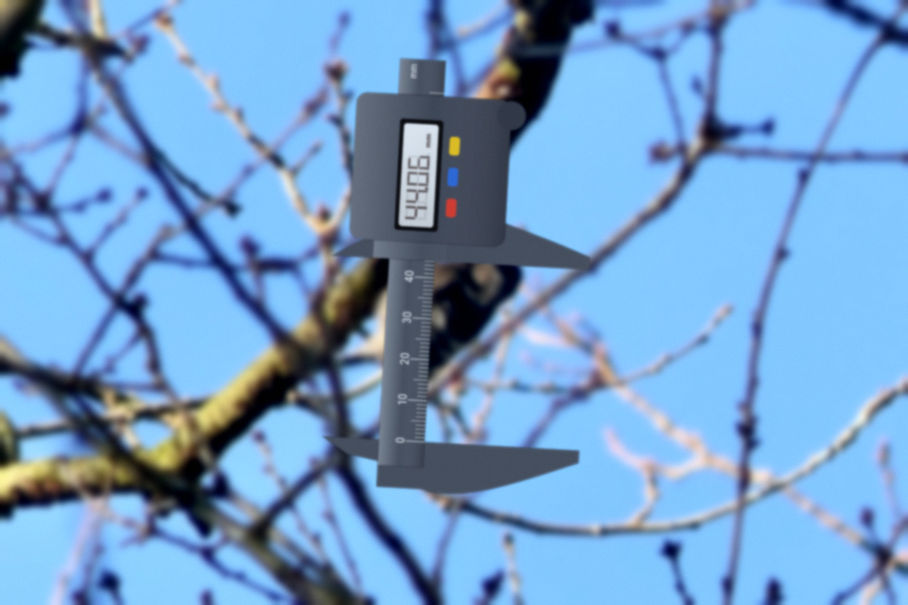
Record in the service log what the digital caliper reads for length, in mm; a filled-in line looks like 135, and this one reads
44.06
